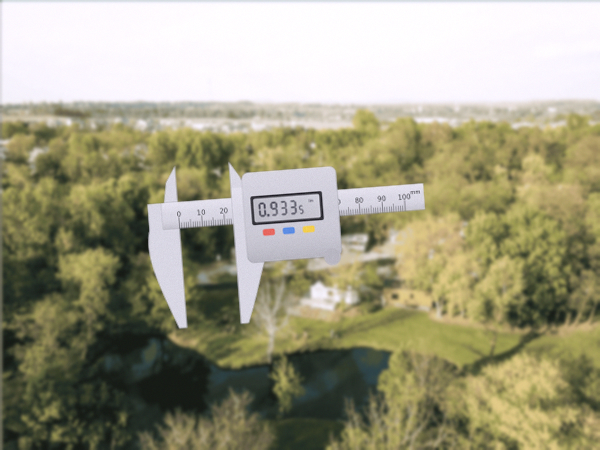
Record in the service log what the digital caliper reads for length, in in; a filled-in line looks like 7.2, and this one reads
0.9335
